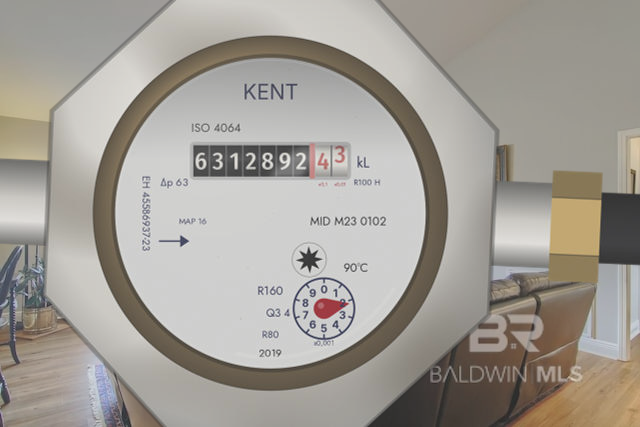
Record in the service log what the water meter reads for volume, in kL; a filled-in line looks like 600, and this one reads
6312892.432
